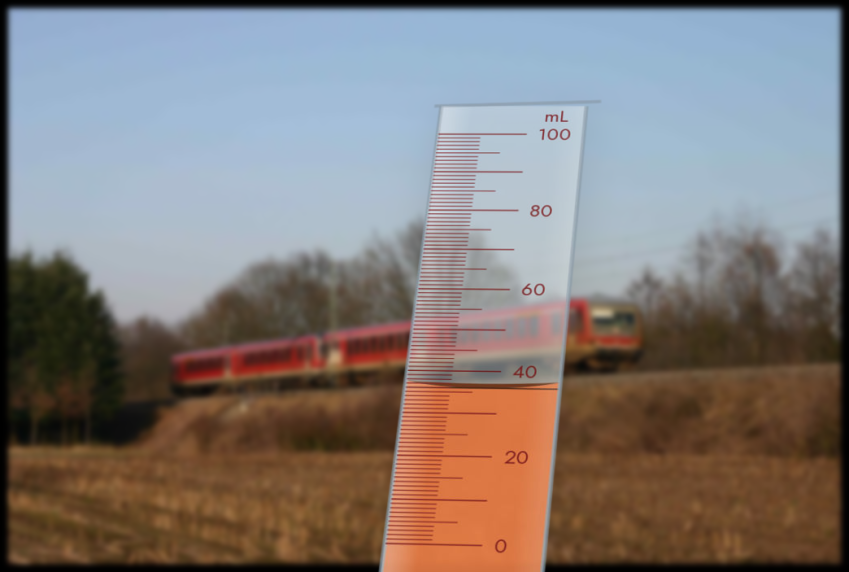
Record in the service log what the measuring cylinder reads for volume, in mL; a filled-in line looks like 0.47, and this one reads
36
